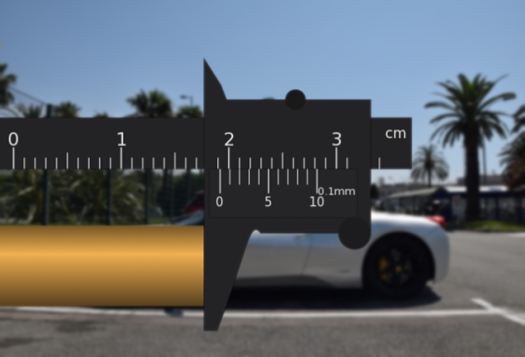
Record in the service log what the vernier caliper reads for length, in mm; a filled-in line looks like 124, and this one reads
19.2
